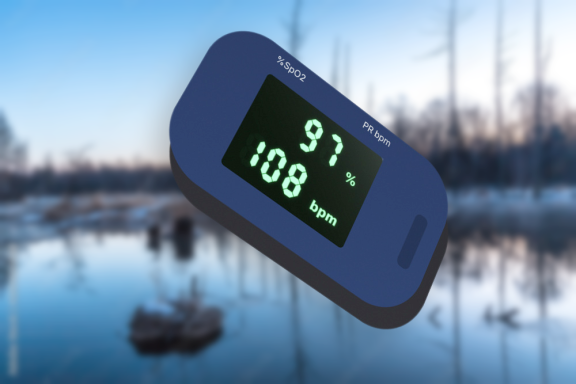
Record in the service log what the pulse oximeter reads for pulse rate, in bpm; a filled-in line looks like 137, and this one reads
108
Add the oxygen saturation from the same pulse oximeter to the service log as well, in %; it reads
97
